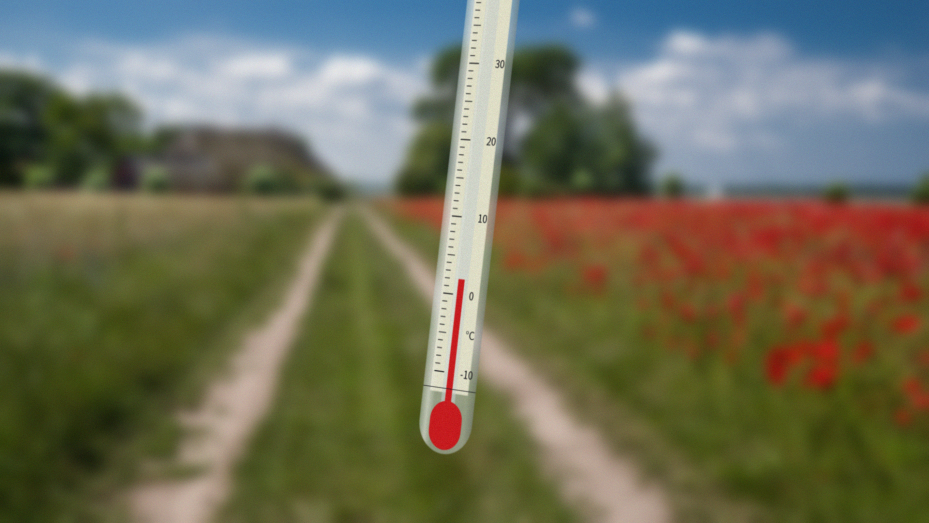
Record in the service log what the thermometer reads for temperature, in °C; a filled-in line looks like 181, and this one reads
2
